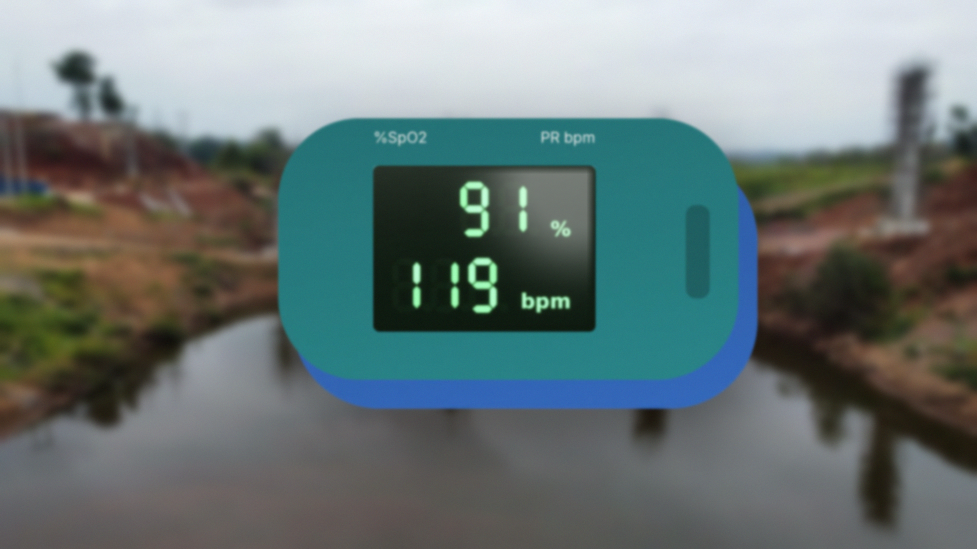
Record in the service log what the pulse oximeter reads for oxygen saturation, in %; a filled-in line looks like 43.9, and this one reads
91
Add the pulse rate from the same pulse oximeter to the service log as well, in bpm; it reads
119
